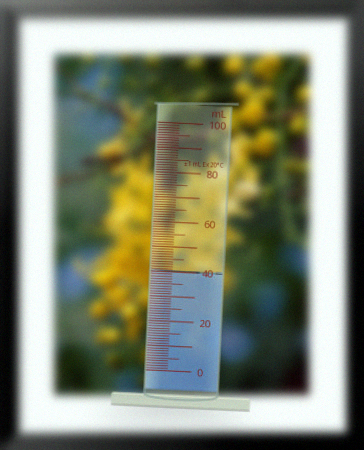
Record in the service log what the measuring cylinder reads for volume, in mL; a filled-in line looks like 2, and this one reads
40
